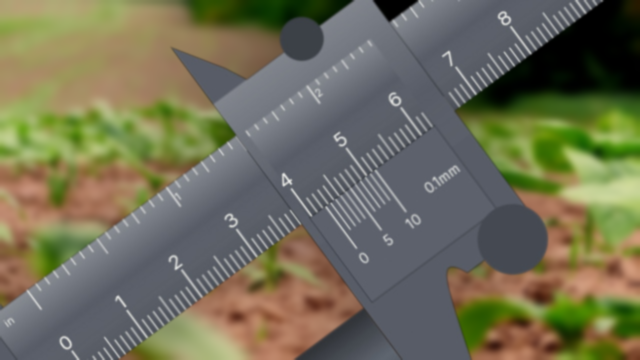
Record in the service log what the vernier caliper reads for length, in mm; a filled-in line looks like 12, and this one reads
42.5
